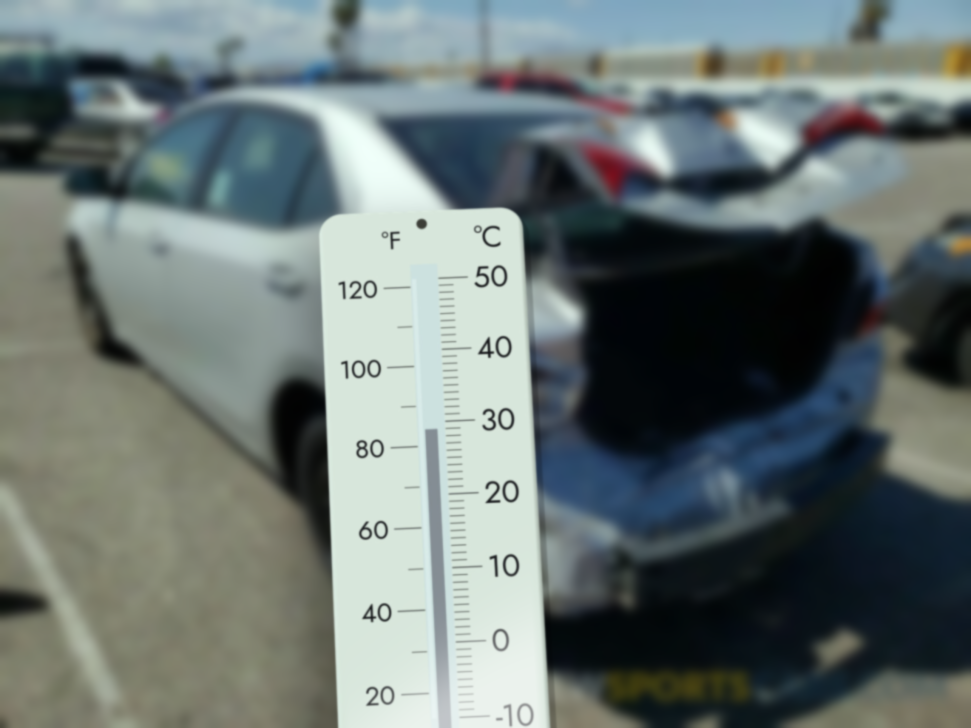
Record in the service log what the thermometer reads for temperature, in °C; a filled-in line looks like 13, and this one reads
29
